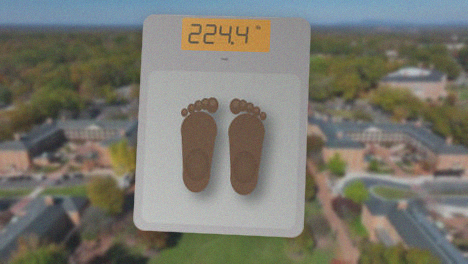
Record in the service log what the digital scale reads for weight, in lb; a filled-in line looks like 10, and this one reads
224.4
